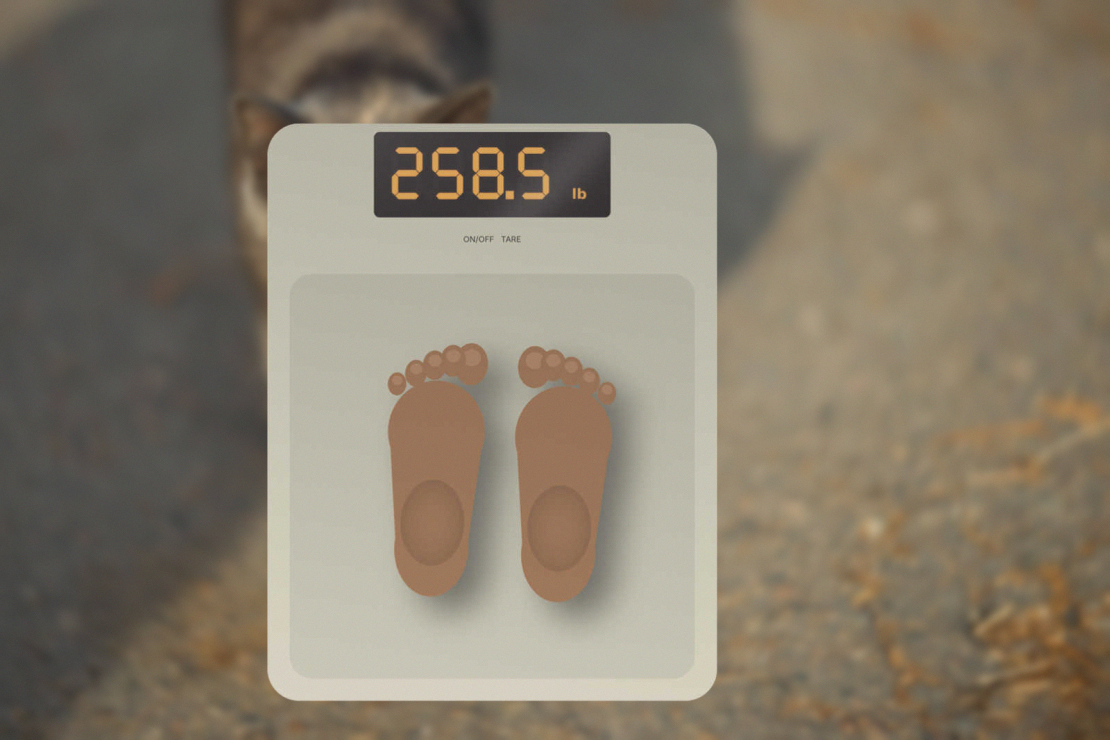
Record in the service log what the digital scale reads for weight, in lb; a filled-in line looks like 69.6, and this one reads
258.5
